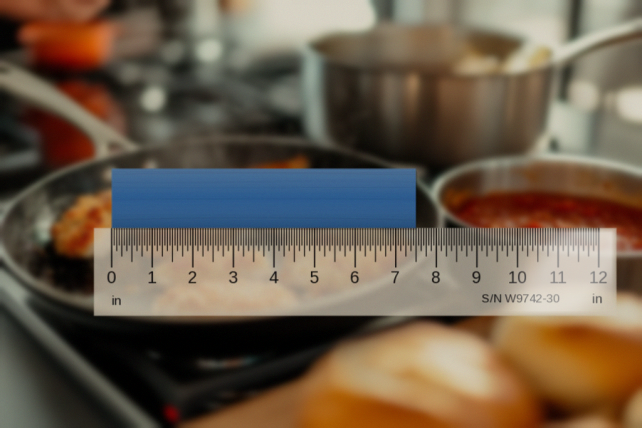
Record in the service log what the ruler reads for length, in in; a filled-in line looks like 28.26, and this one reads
7.5
